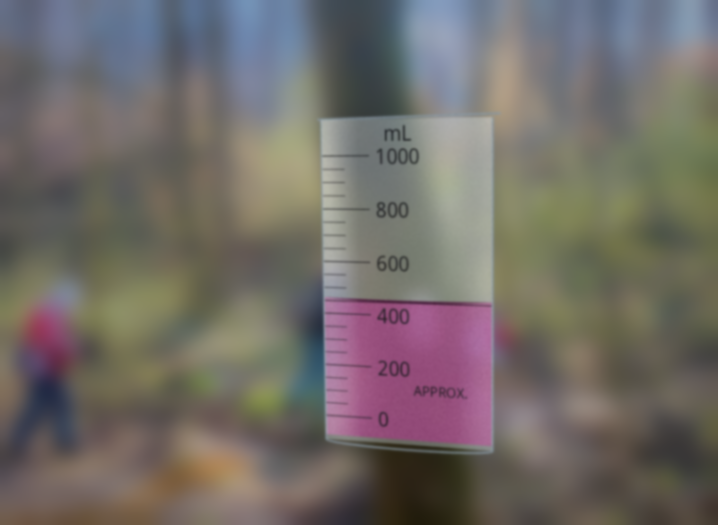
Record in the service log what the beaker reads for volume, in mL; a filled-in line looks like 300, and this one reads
450
